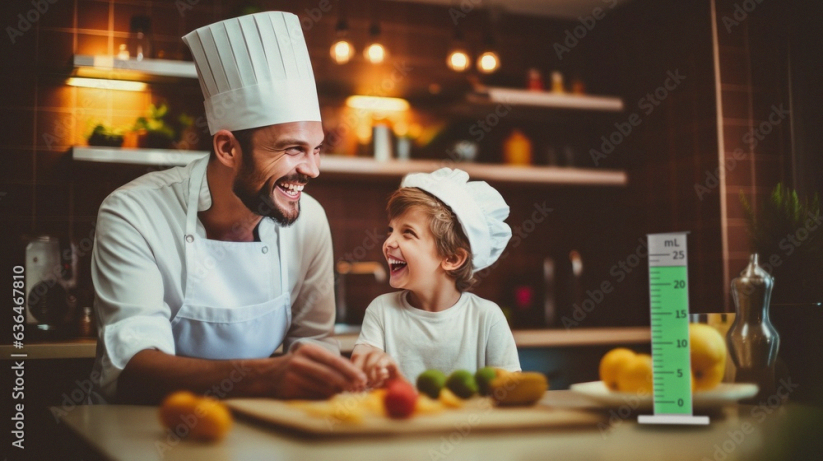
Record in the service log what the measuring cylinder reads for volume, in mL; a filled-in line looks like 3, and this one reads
23
